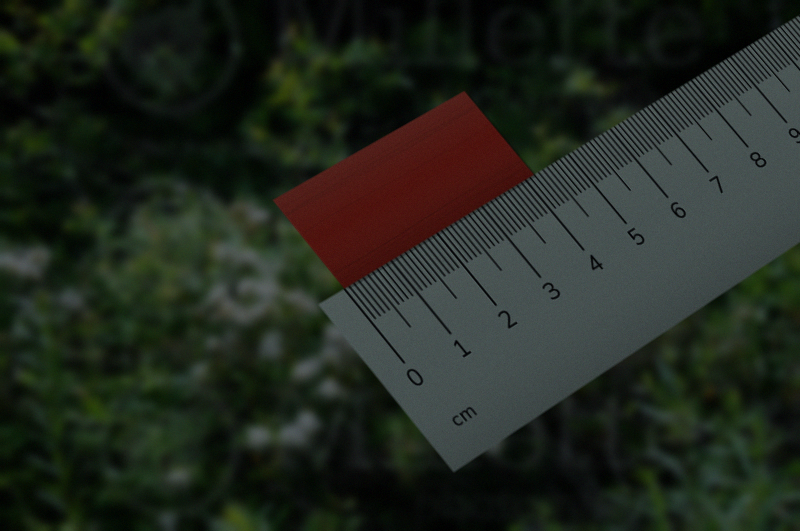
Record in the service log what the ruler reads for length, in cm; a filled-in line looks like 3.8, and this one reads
4.2
